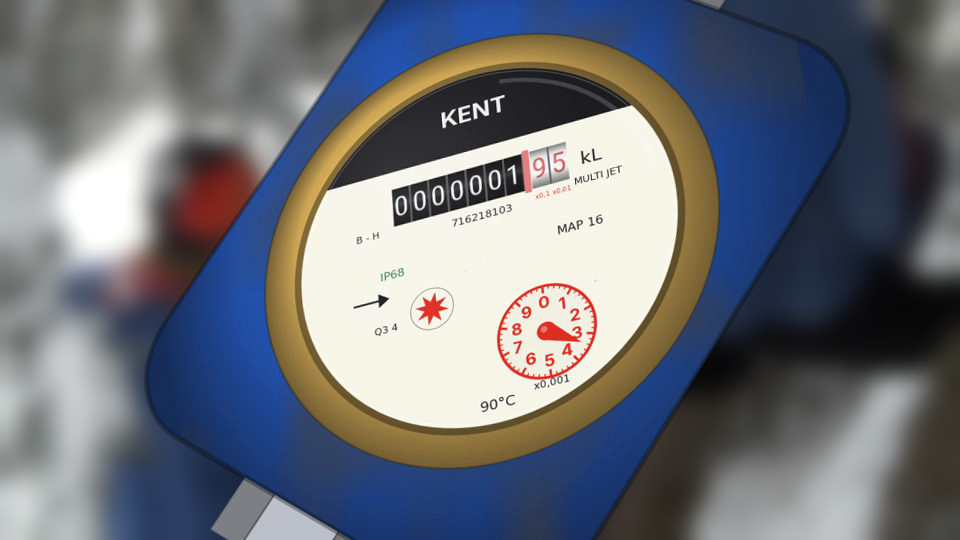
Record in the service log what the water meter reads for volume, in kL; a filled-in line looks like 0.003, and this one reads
1.953
